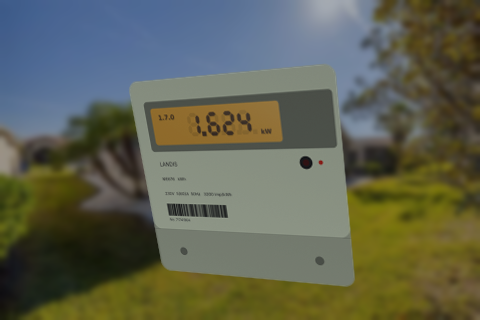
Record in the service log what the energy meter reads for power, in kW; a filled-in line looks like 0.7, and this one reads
1.624
